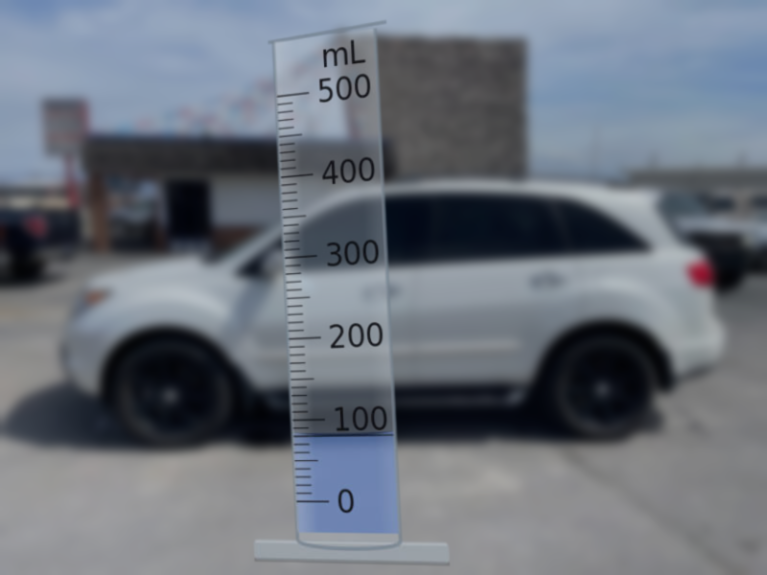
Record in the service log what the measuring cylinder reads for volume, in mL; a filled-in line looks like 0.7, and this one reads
80
